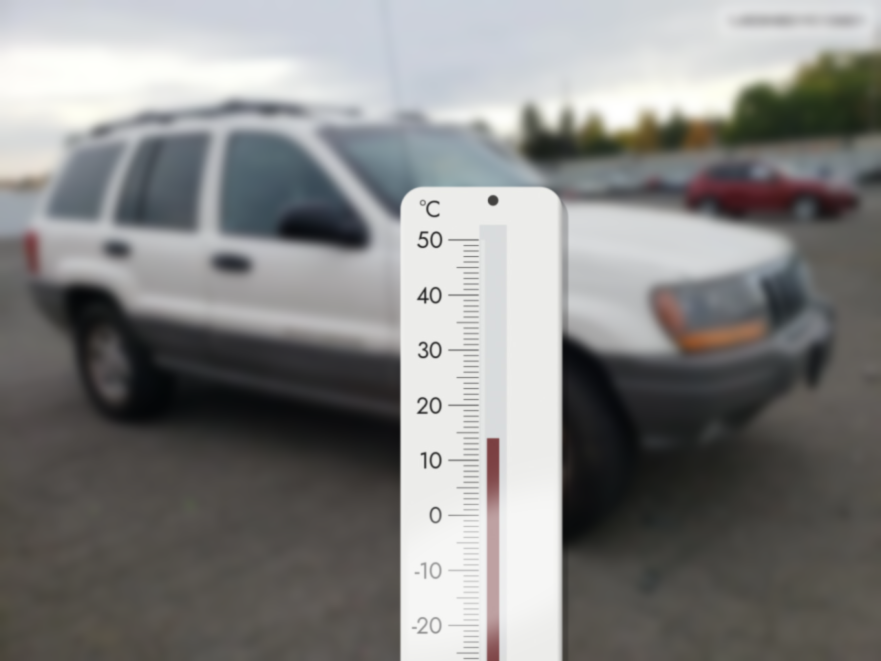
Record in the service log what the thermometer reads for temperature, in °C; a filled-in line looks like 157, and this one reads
14
